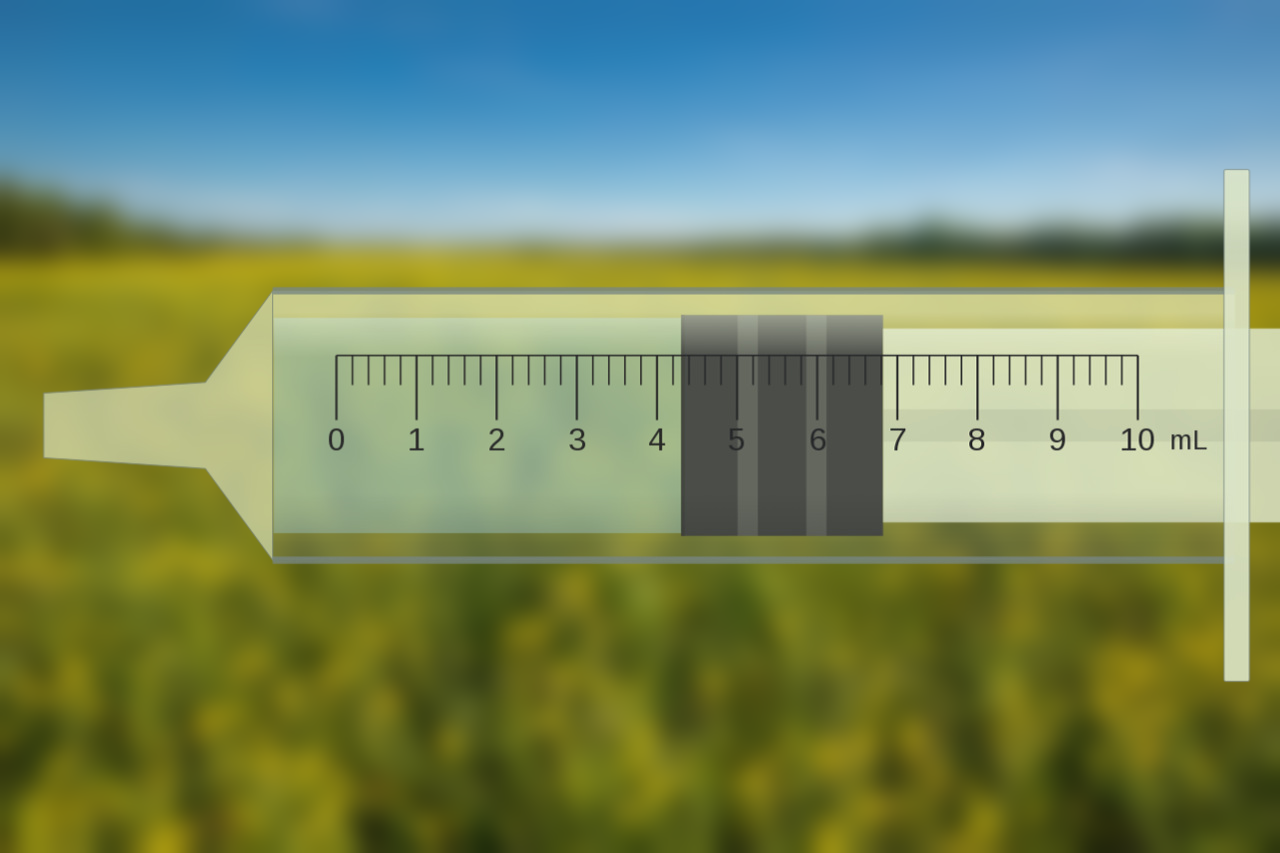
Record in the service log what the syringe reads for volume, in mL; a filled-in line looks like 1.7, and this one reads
4.3
